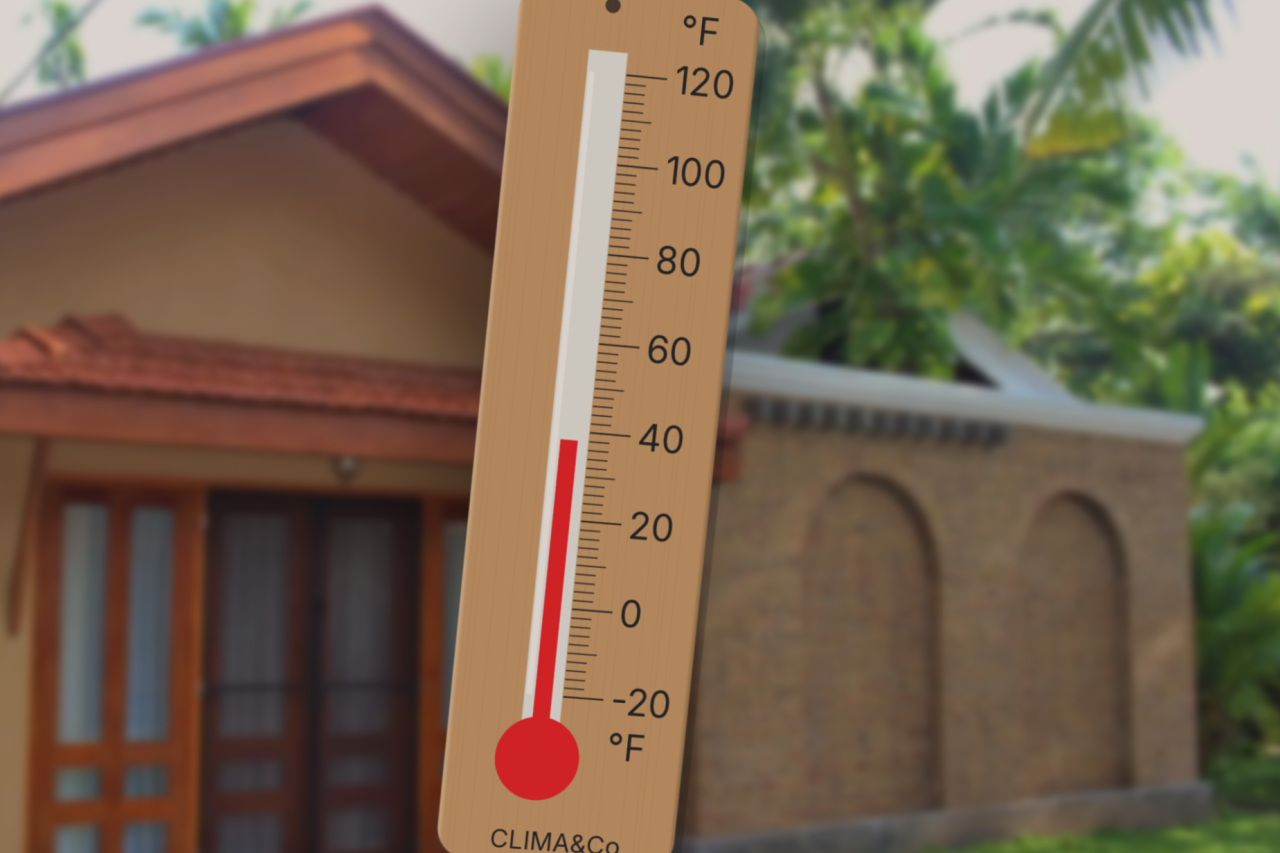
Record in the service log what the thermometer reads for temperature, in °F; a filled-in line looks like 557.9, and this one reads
38
